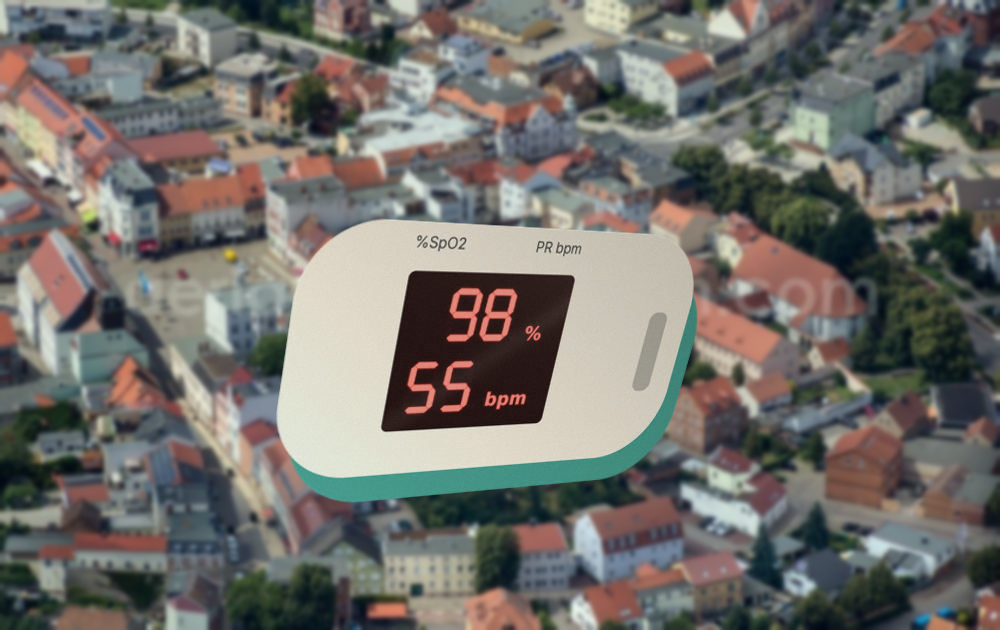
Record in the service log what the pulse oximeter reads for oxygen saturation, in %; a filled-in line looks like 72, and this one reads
98
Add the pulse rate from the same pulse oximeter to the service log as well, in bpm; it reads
55
